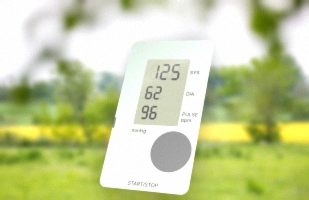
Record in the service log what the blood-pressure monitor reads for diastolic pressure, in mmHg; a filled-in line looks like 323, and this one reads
62
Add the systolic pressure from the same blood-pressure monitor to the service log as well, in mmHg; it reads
125
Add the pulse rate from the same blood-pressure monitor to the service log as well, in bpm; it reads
96
